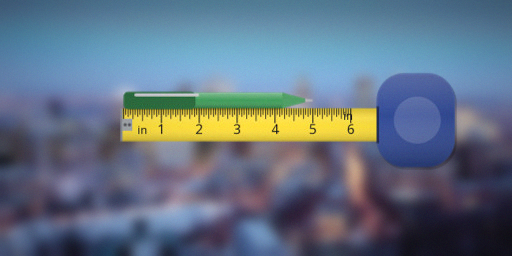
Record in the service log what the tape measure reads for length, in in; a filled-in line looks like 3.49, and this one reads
5
